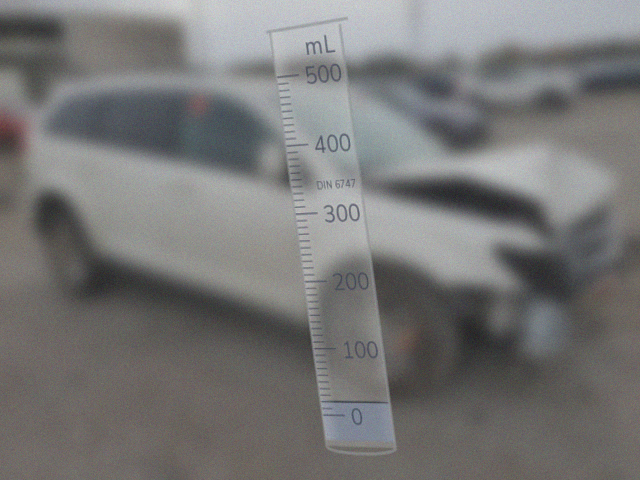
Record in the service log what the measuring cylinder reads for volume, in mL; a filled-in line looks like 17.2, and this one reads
20
